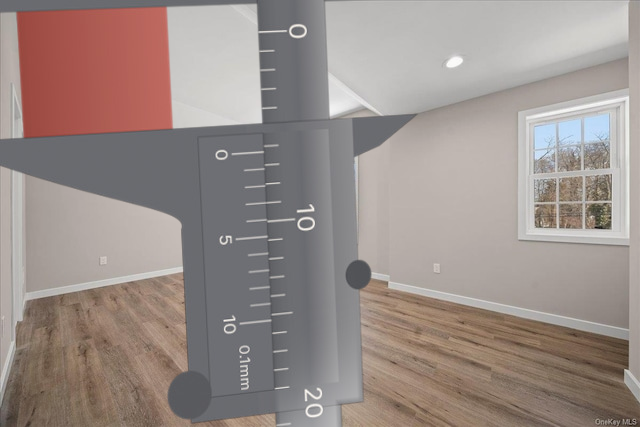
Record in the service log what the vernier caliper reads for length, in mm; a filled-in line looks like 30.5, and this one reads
6.3
